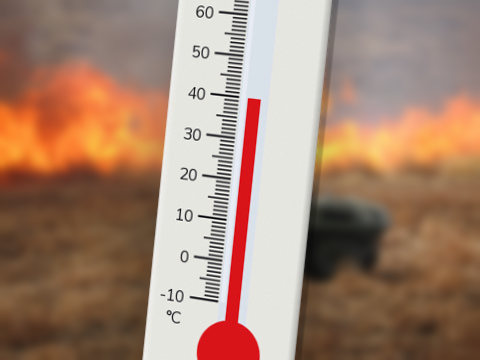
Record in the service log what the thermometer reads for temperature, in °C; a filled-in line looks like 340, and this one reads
40
